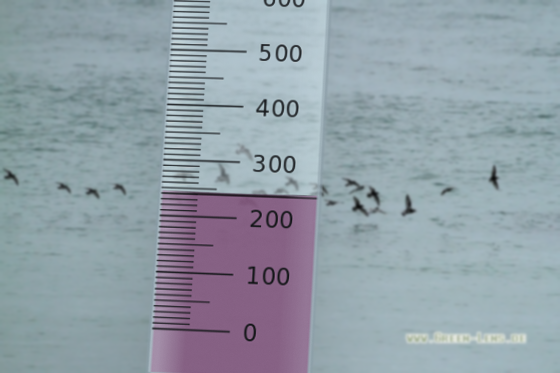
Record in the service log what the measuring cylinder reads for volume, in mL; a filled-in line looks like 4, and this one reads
240
